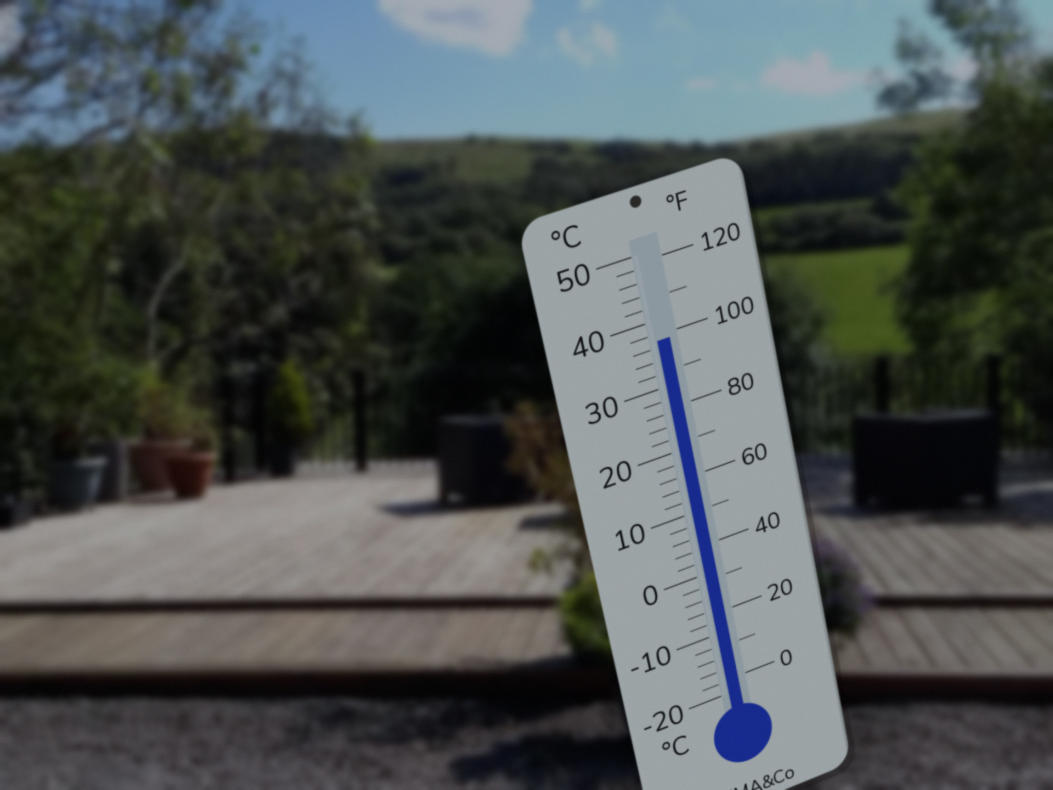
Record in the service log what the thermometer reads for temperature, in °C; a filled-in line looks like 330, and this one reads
37
